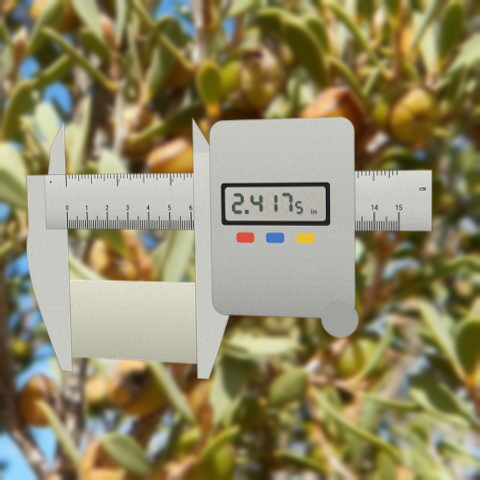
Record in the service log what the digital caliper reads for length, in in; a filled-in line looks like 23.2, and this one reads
2.4175
